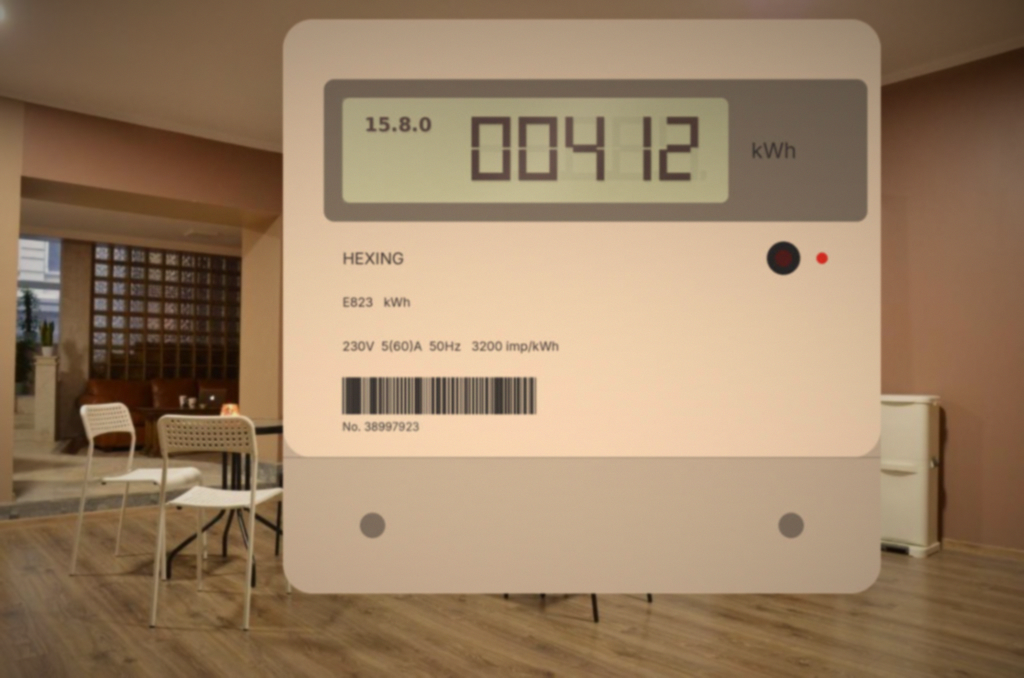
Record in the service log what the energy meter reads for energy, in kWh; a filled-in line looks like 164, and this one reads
412
